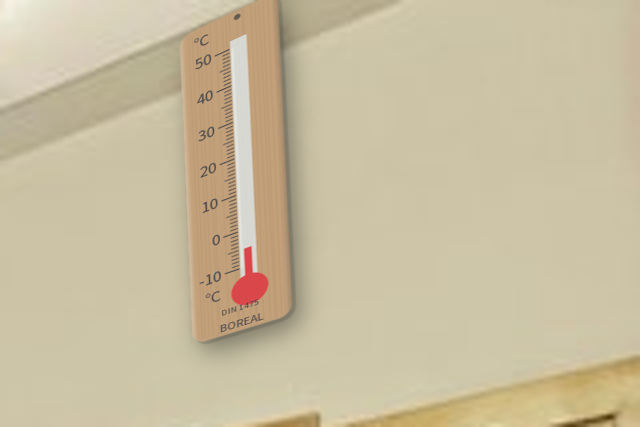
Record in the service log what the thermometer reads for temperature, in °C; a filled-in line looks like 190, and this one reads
-5
